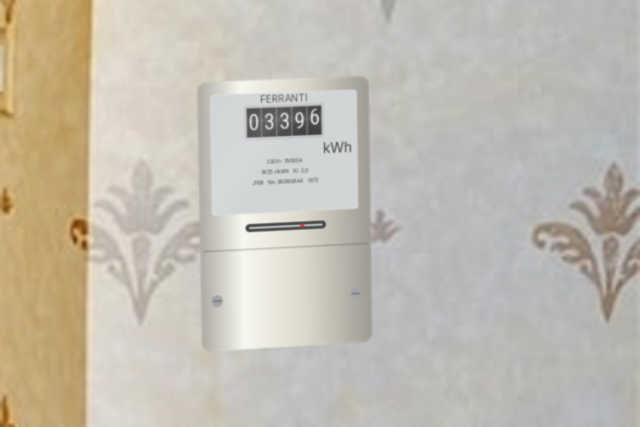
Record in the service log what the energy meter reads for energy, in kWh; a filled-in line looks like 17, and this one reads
3396
